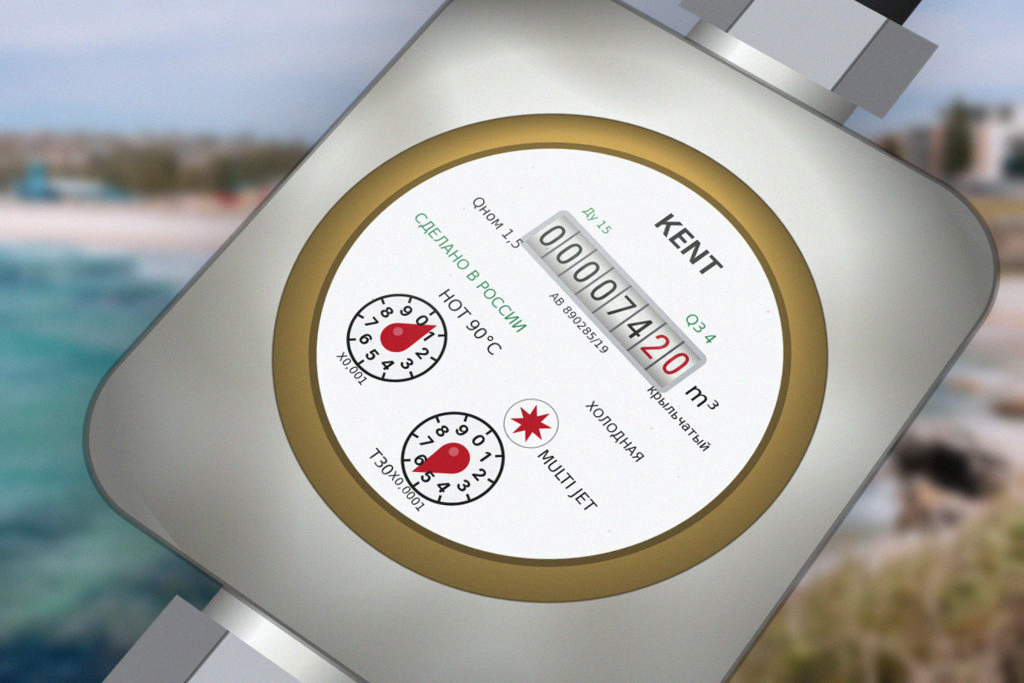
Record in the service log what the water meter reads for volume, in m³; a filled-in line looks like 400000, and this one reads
74.2005
